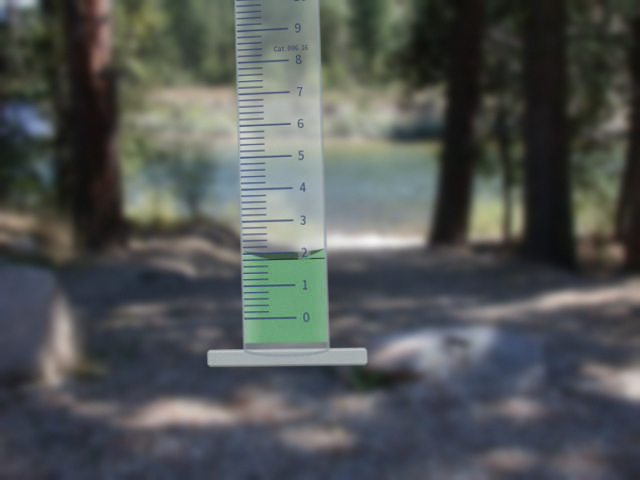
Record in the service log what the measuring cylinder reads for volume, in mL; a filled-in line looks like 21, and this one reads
1.8
